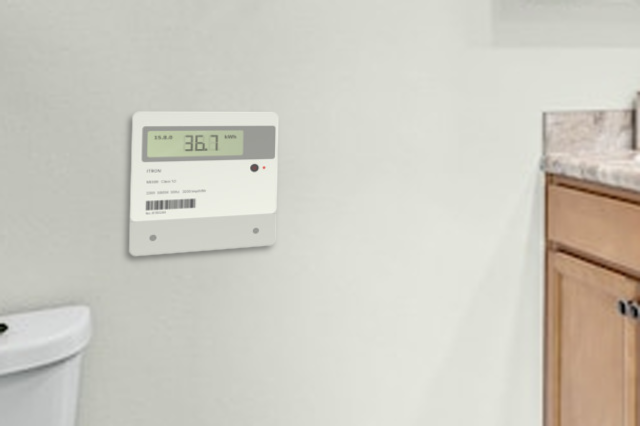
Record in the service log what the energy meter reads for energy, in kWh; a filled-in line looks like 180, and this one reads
36.7
